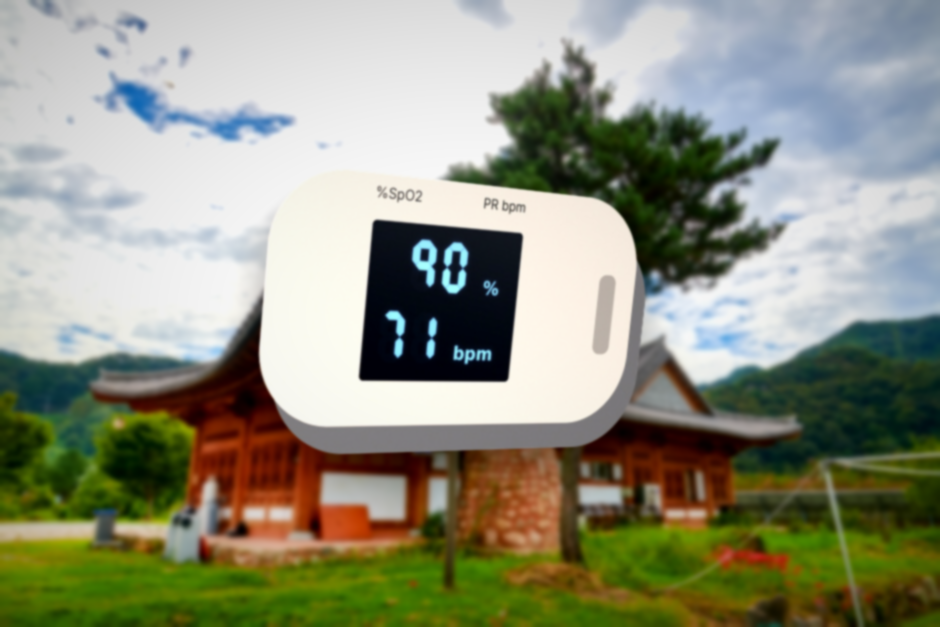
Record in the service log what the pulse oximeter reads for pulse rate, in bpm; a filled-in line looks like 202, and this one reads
71
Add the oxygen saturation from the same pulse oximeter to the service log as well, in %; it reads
90
